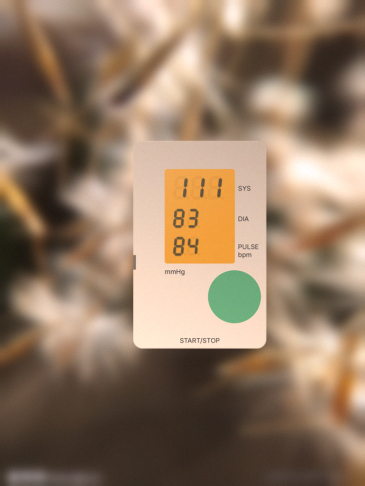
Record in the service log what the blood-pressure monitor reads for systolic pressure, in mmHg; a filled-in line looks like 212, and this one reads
111
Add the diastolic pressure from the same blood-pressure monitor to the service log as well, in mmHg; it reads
83
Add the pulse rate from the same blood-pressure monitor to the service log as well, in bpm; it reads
84
